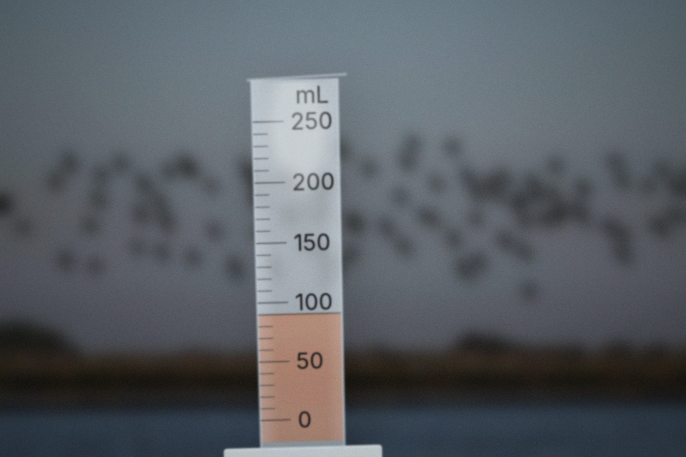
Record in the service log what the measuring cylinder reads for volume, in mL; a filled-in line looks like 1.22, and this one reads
90
